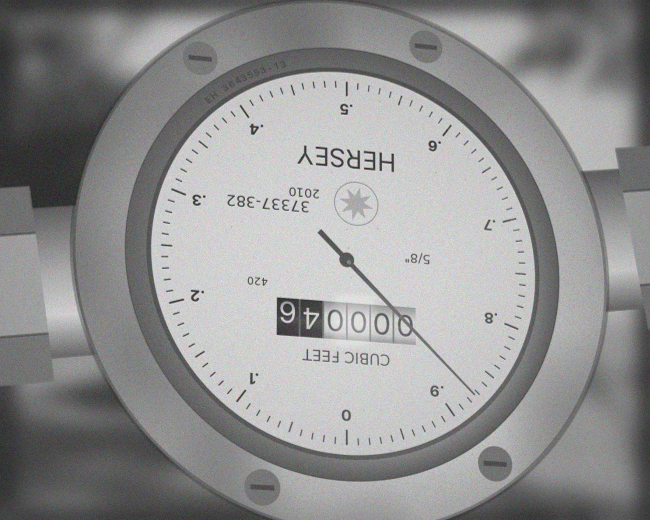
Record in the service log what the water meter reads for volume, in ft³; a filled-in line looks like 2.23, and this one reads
45.87
